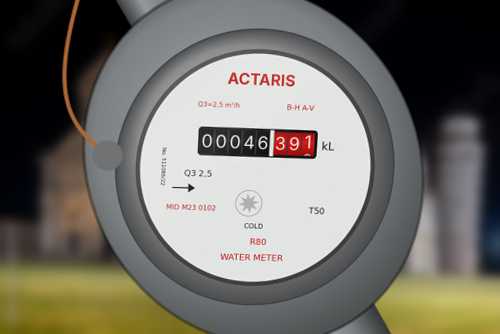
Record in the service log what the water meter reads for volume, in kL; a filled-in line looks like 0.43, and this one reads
46.391
